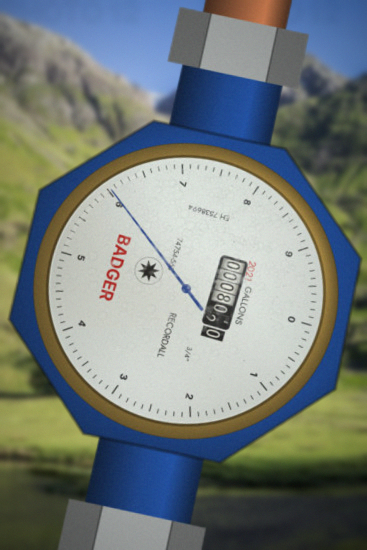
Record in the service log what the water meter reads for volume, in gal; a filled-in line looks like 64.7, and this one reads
8016.0
